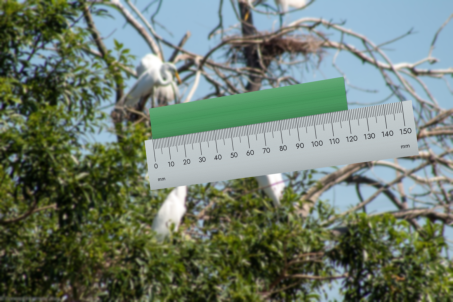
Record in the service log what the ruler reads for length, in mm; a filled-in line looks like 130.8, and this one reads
120
